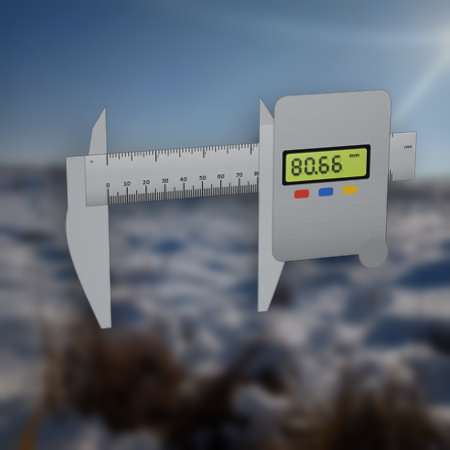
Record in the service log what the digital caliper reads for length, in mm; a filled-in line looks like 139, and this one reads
80.66
